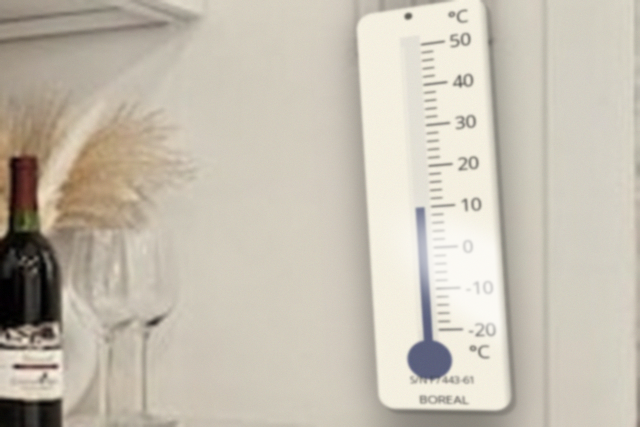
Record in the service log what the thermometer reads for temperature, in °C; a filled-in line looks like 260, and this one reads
10
